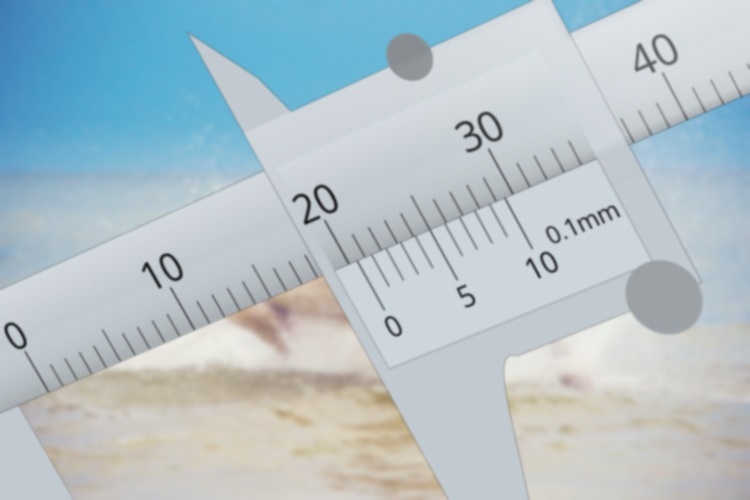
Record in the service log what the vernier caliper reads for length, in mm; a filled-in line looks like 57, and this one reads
20.5
